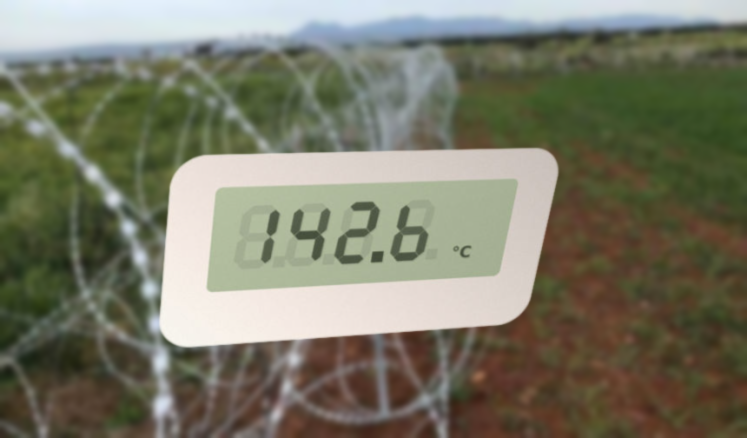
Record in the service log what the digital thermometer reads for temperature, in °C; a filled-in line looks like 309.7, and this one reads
142.6
